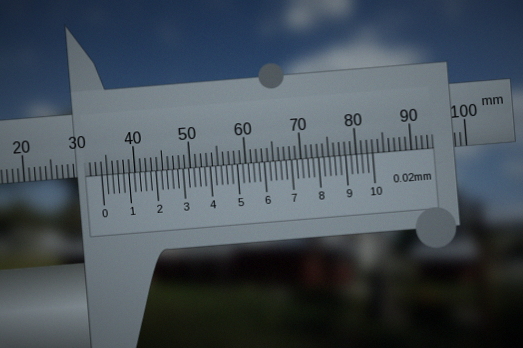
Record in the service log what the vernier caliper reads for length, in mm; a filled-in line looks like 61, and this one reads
34.0
